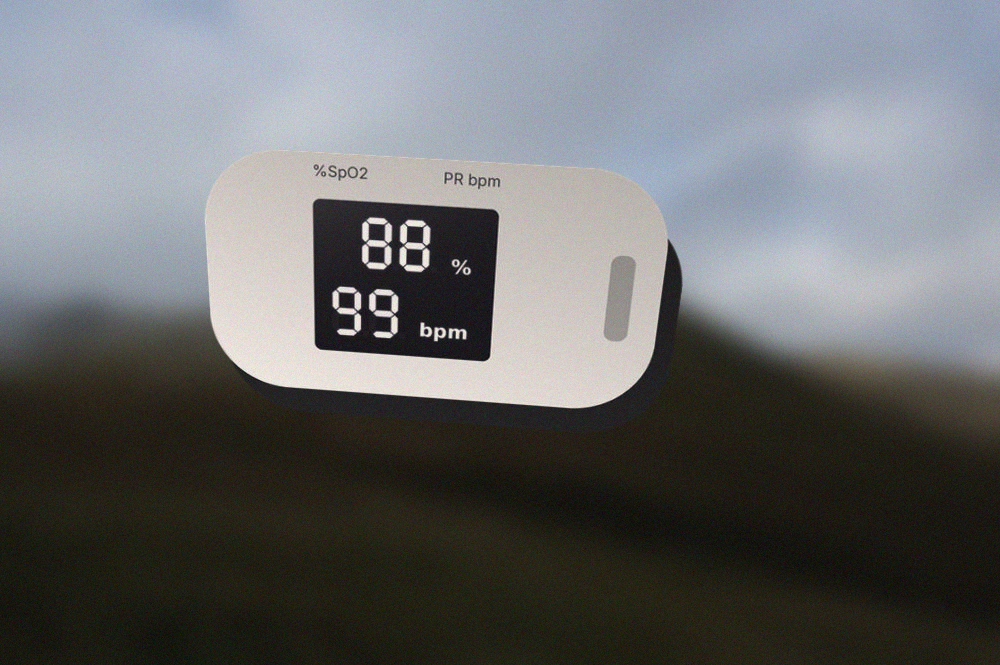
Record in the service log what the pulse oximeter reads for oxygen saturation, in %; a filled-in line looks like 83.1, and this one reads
88
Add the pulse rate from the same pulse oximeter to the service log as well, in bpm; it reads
99
